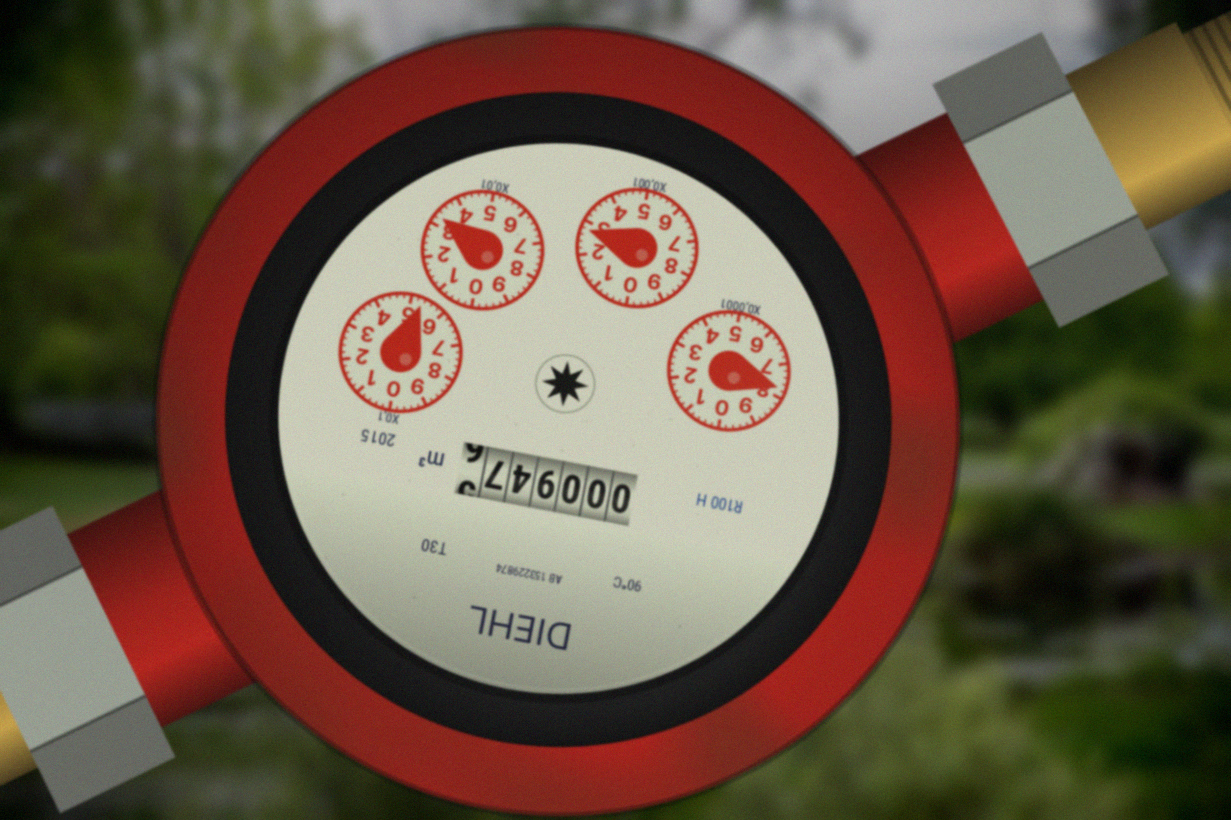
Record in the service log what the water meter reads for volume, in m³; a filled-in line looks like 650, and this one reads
9475.5327
